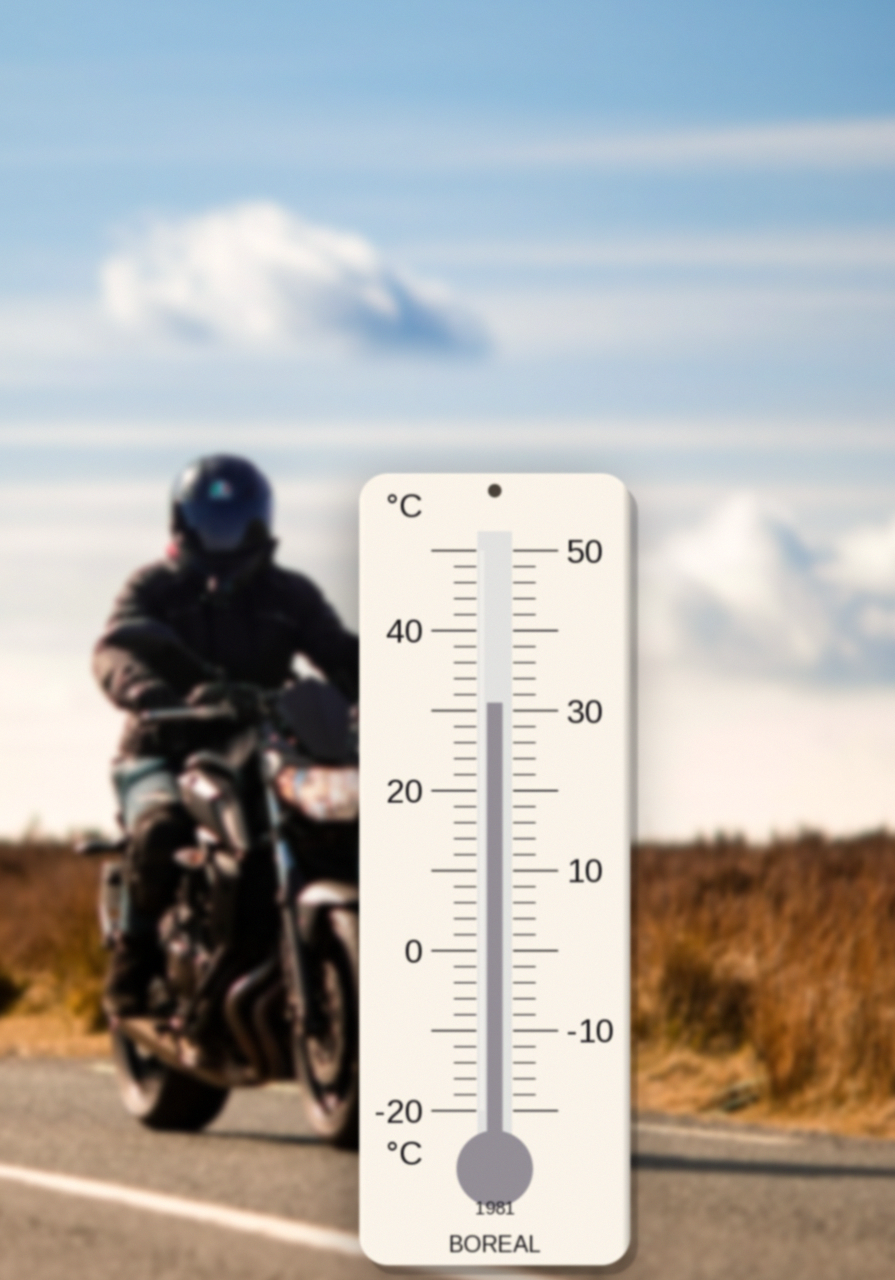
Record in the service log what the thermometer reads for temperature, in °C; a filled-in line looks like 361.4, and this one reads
31
